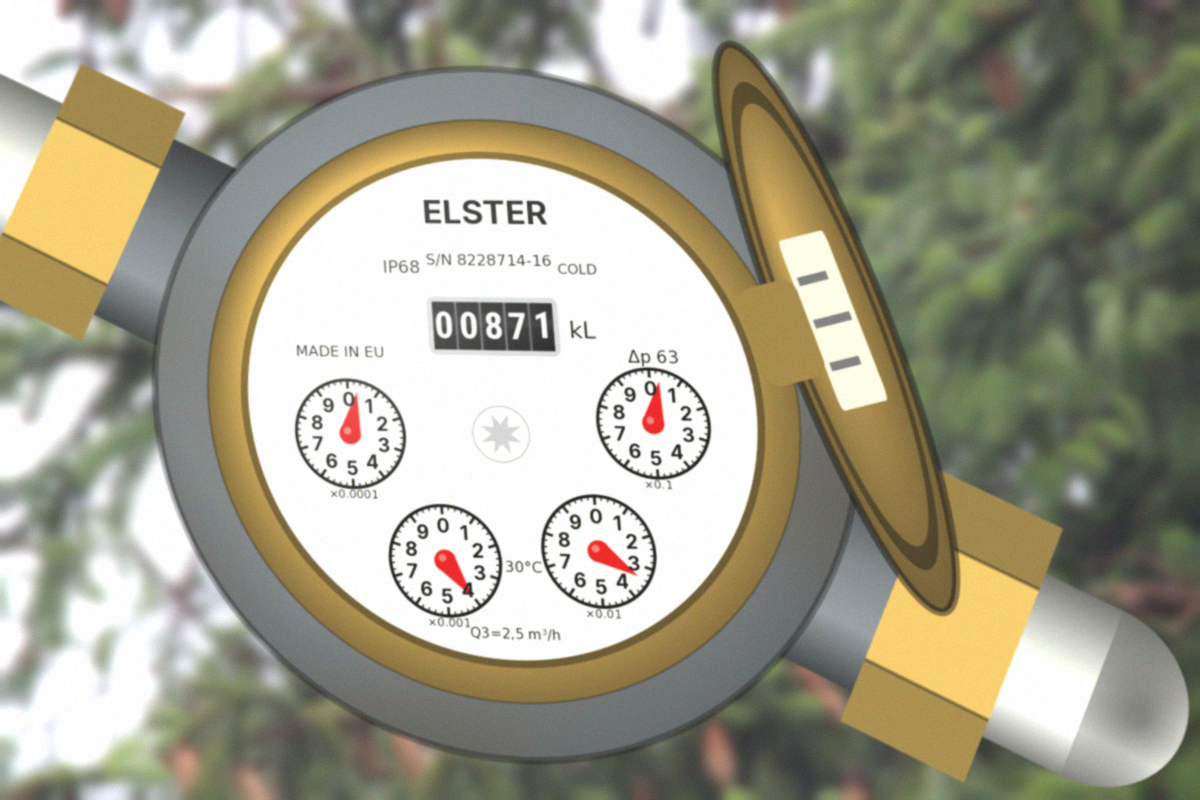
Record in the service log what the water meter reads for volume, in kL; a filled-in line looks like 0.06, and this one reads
871.0340
